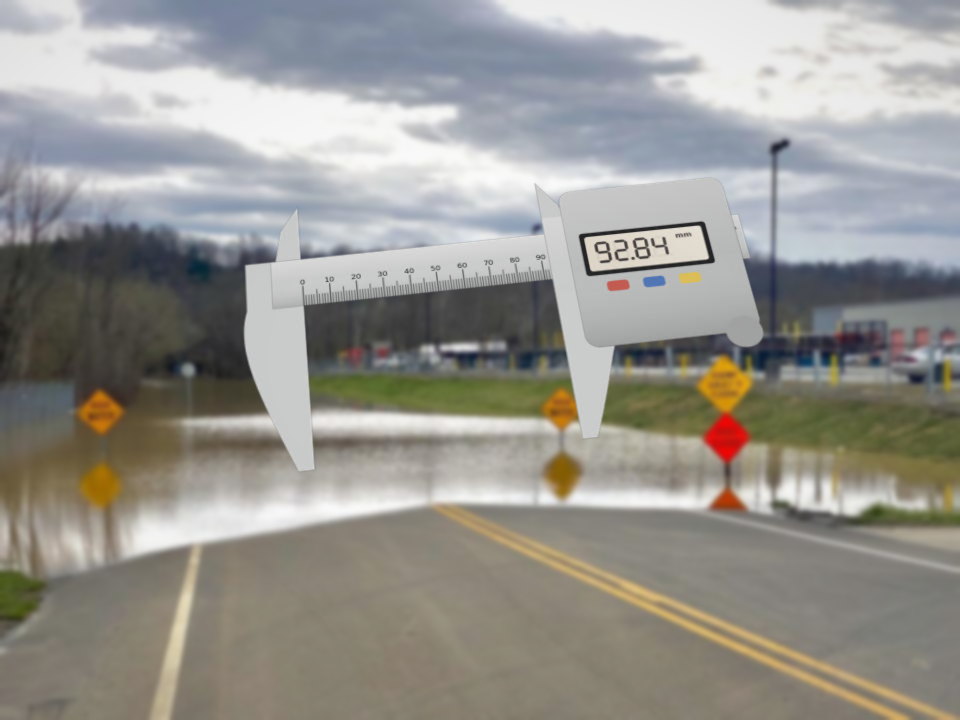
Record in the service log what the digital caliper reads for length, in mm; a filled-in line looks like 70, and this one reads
92.84
